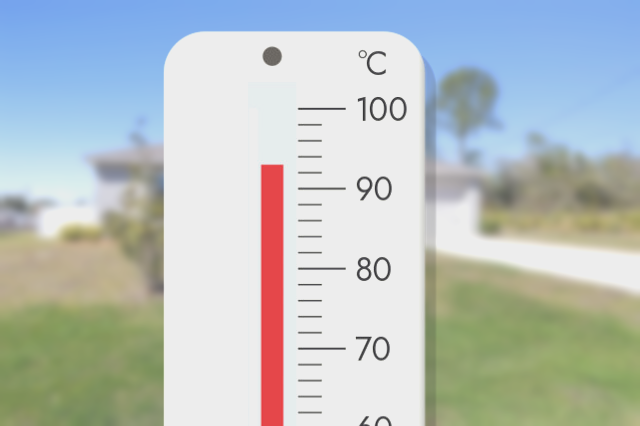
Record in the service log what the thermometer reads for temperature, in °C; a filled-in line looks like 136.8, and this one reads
93
